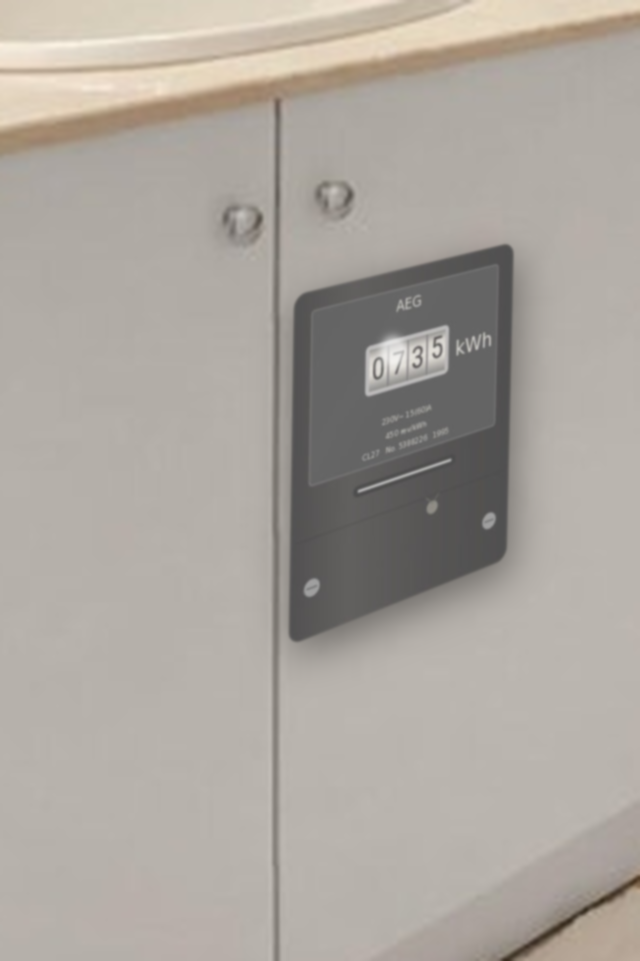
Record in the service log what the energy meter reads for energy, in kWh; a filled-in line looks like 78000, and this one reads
735
